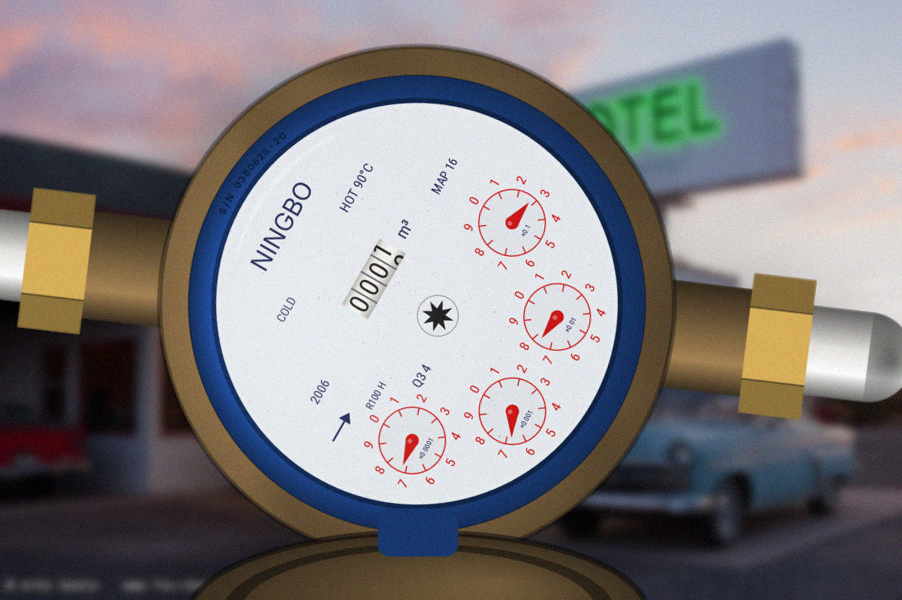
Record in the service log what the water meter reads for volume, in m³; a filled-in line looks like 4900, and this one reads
1.2767
